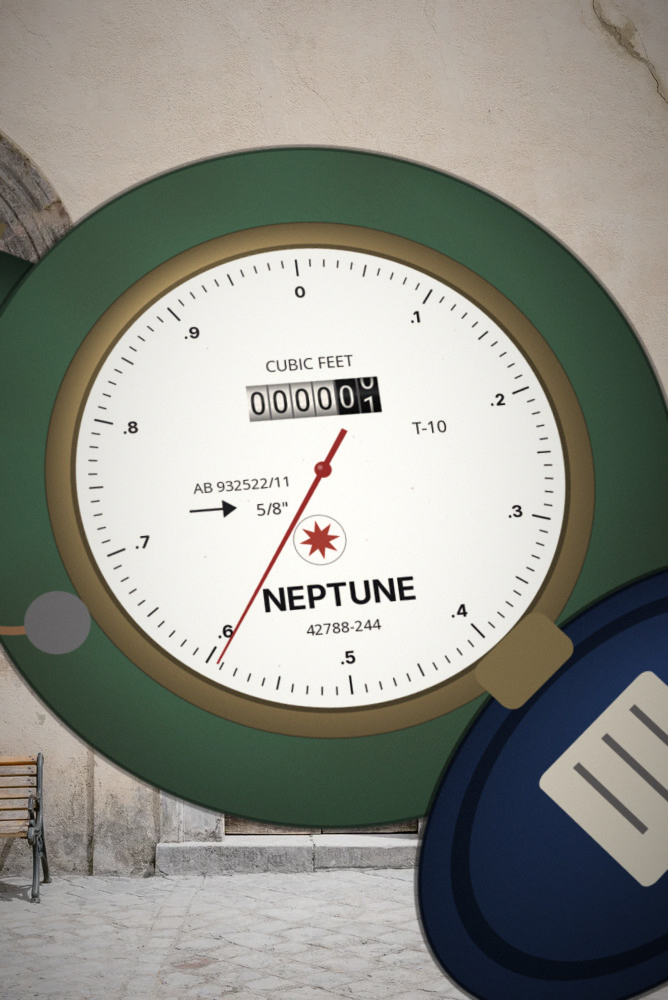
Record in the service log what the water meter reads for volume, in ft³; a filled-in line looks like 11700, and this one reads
0.59
